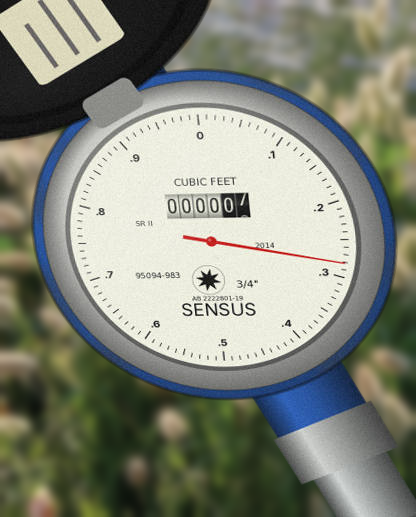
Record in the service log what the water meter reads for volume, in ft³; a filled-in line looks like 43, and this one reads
7.28
